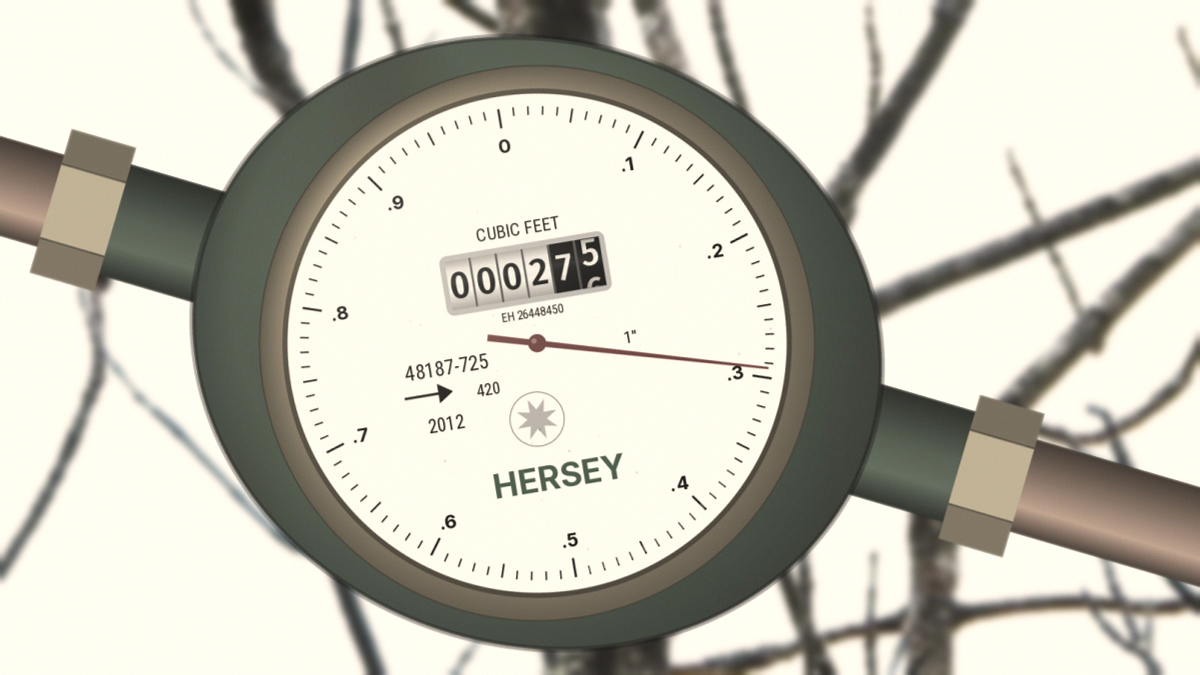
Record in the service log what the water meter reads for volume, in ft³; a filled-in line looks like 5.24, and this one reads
275.29
